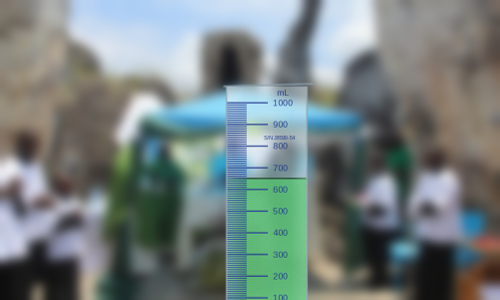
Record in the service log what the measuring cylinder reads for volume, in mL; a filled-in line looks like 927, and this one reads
650
